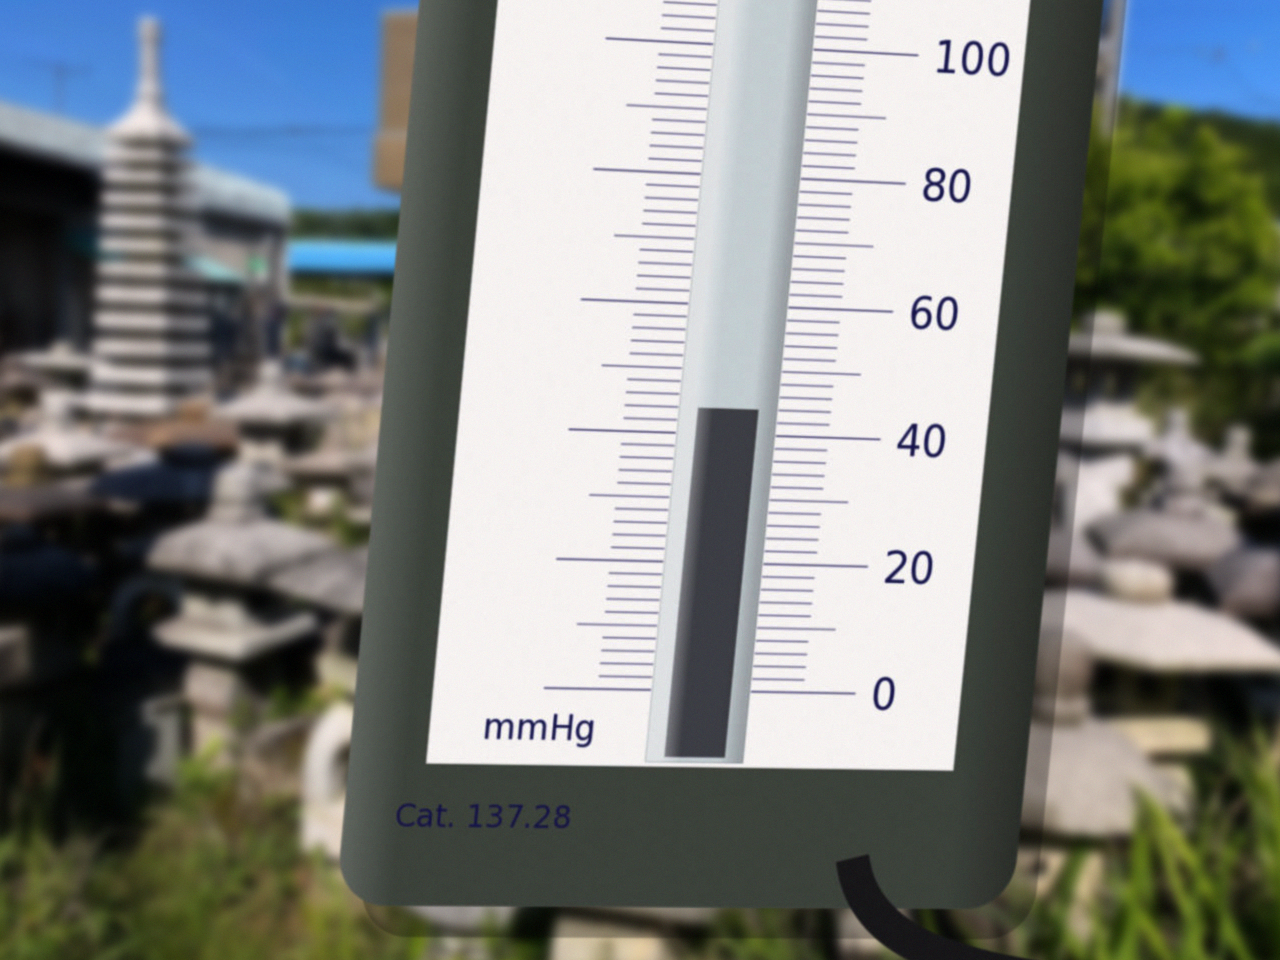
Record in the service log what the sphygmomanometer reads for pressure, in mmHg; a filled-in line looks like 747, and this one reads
44
